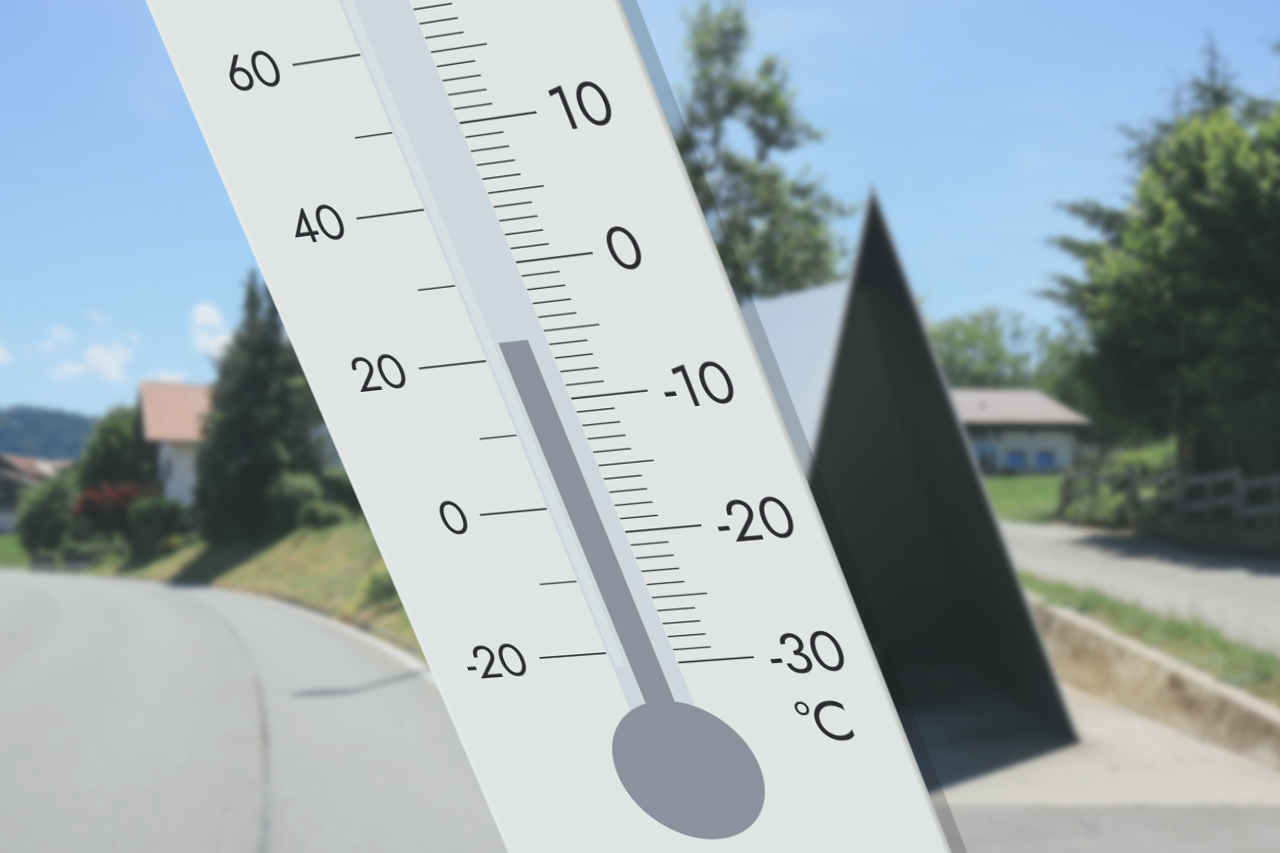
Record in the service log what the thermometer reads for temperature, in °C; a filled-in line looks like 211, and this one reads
-5.5
